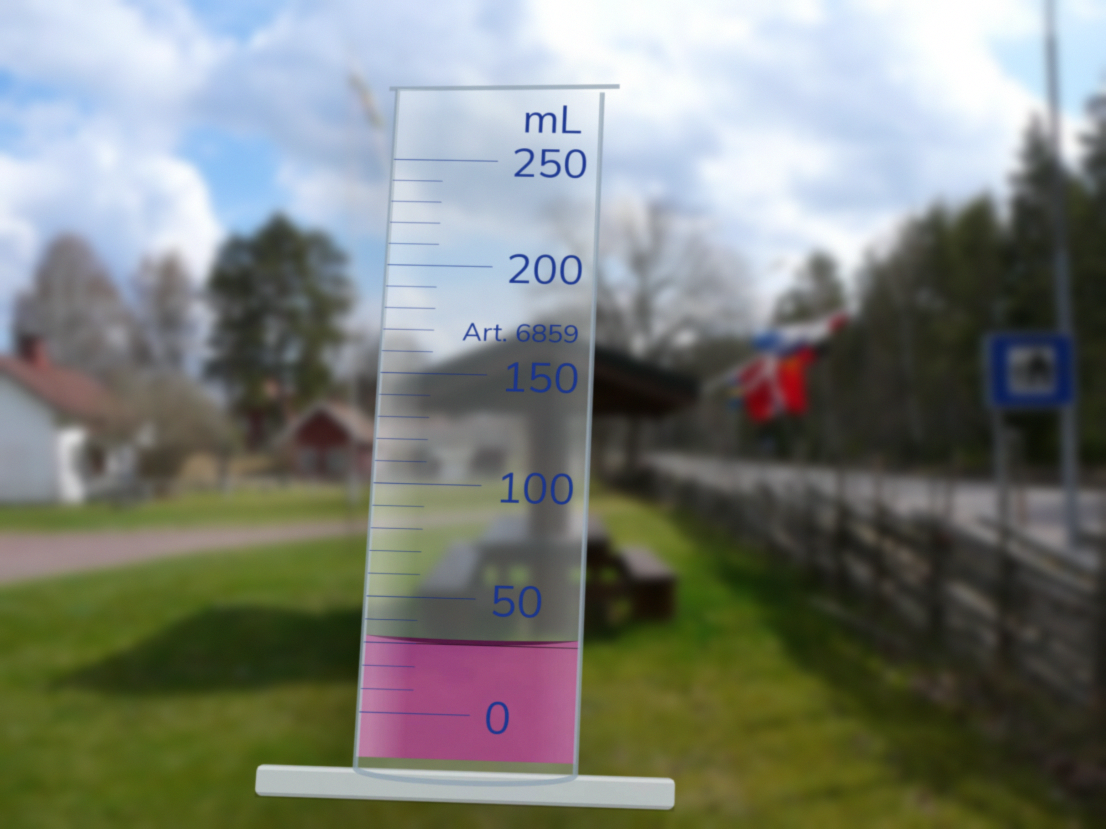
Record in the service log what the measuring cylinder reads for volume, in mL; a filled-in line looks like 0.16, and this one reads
30
